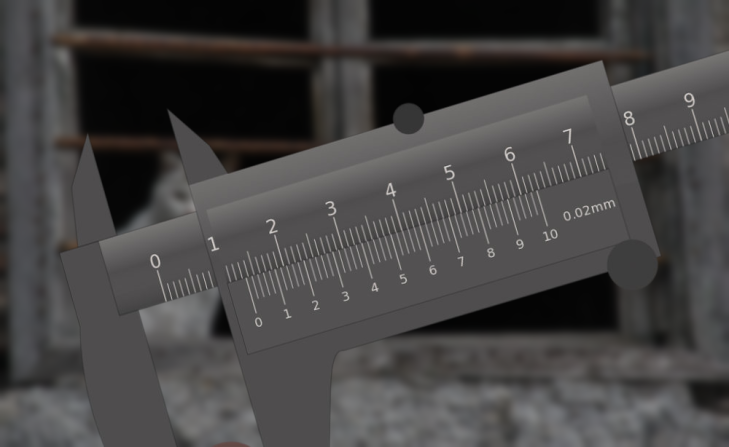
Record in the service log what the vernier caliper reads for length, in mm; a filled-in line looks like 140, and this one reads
13.6
